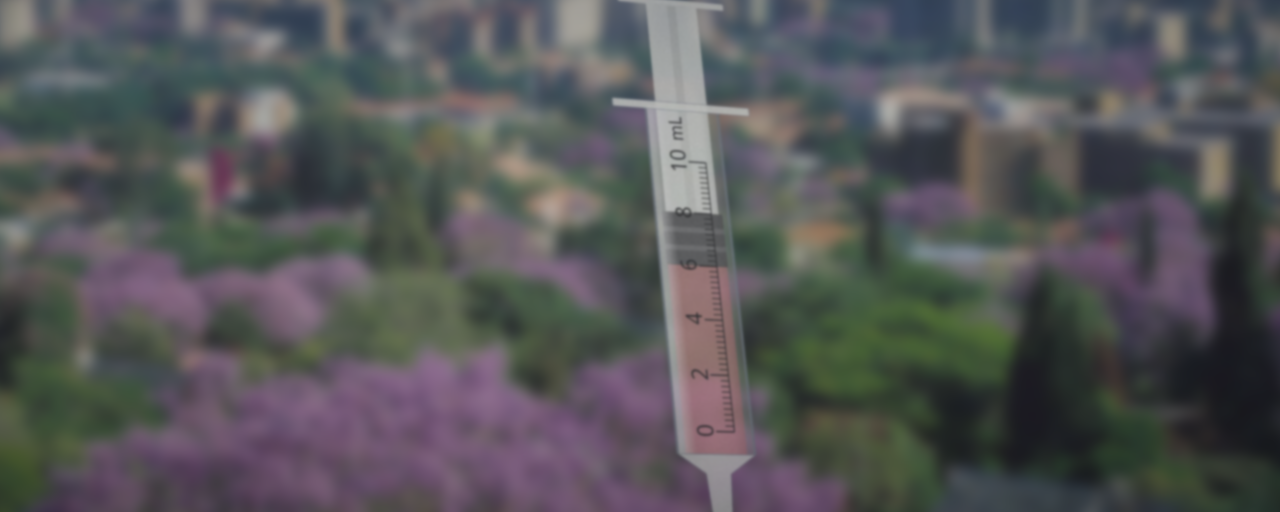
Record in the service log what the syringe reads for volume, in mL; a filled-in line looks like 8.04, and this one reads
6
